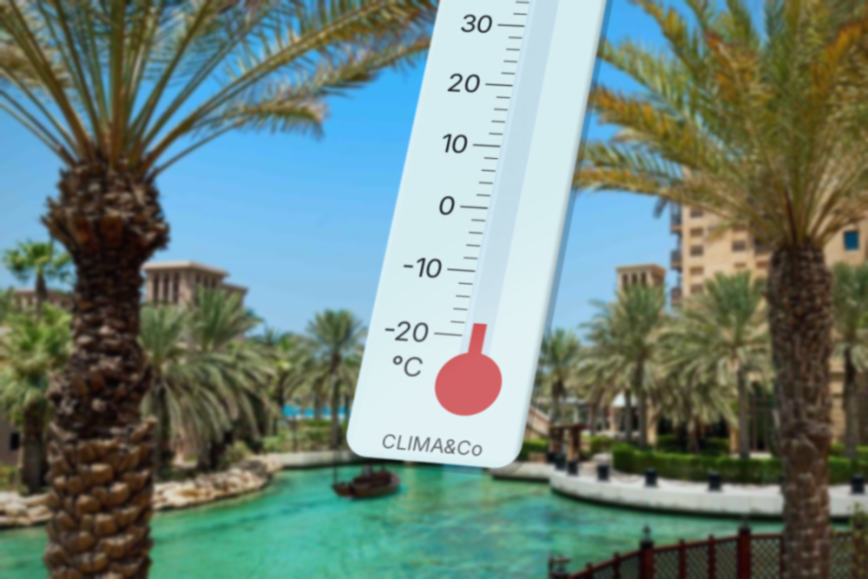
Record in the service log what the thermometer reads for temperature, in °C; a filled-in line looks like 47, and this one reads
-18
